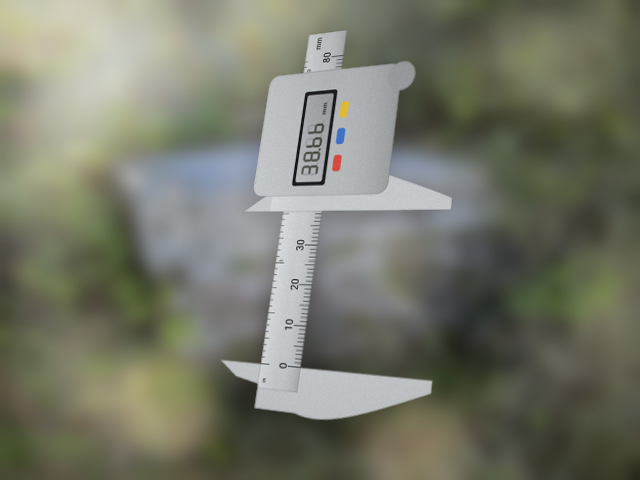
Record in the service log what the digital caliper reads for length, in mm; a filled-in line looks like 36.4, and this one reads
38.66
